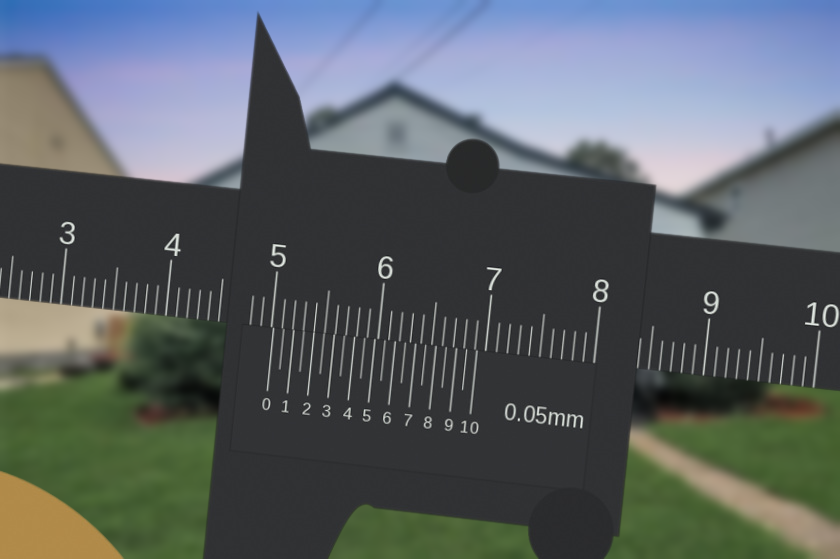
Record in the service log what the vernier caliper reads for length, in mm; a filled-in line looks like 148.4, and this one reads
50.2
